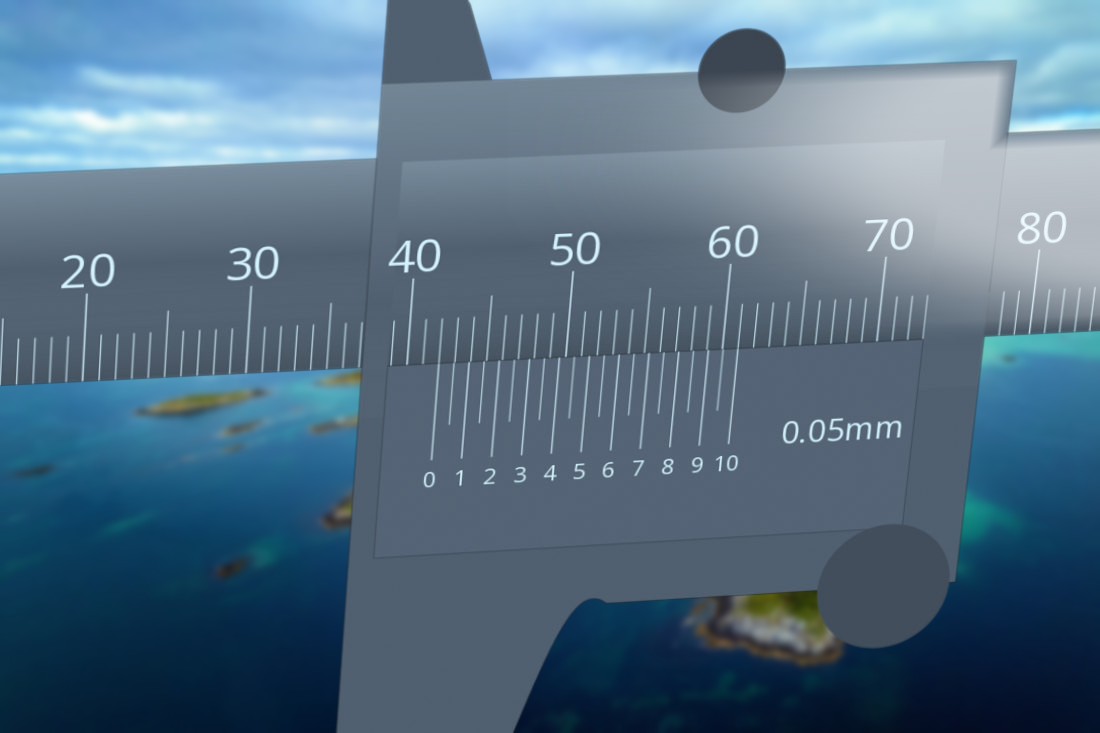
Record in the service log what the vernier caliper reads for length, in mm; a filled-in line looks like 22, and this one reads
42.0
